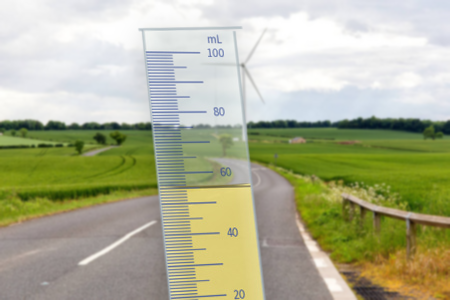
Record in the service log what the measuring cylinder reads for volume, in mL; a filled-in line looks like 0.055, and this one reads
55
